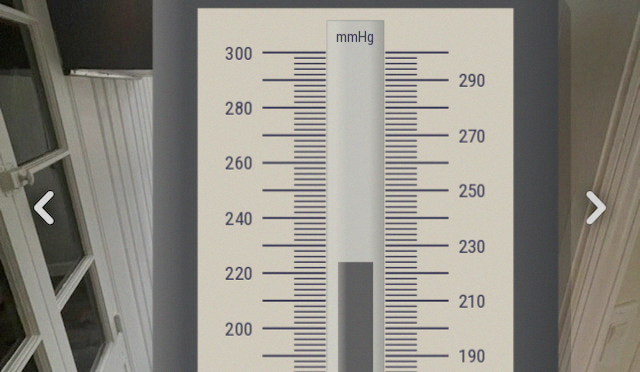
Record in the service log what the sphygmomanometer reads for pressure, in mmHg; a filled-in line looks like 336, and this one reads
224
